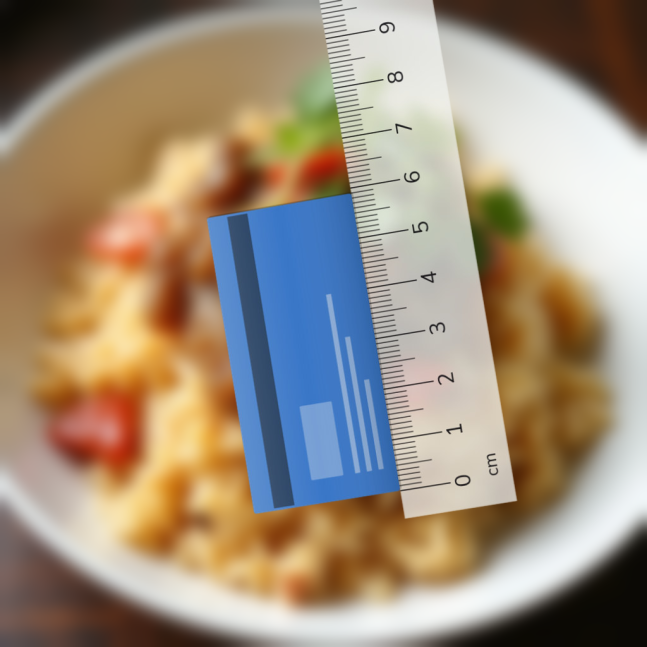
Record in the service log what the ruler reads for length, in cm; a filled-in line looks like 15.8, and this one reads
5.9
